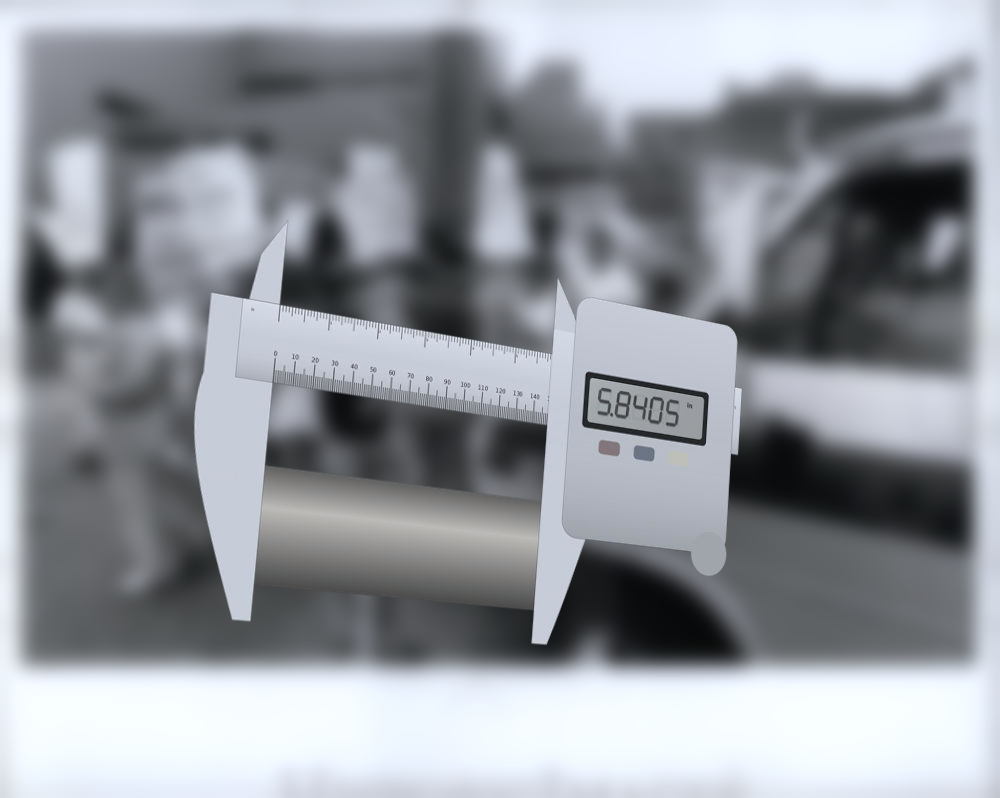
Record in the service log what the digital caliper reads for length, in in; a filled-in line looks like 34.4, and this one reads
5.8405
